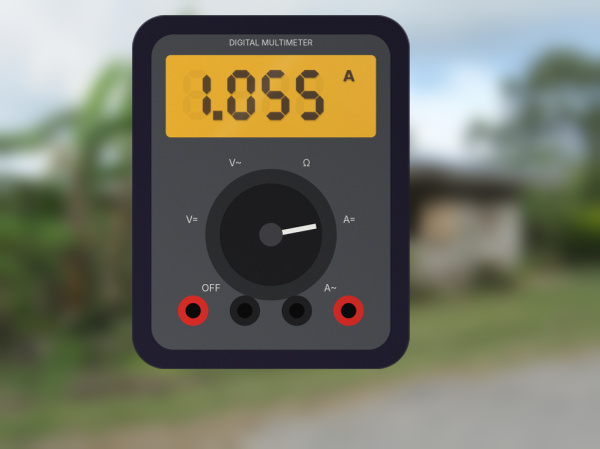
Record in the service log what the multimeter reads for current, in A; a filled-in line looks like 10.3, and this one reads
1.055
